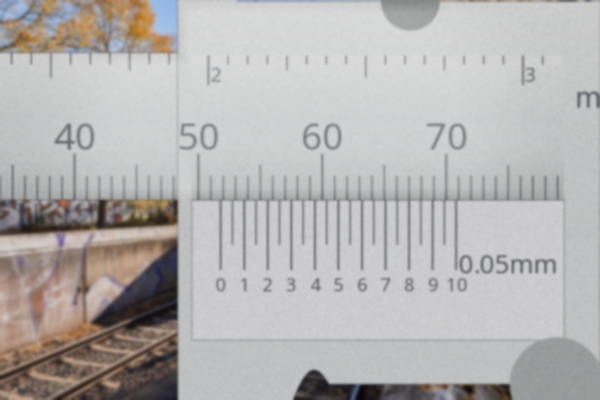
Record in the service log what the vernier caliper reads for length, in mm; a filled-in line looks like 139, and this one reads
51.8
